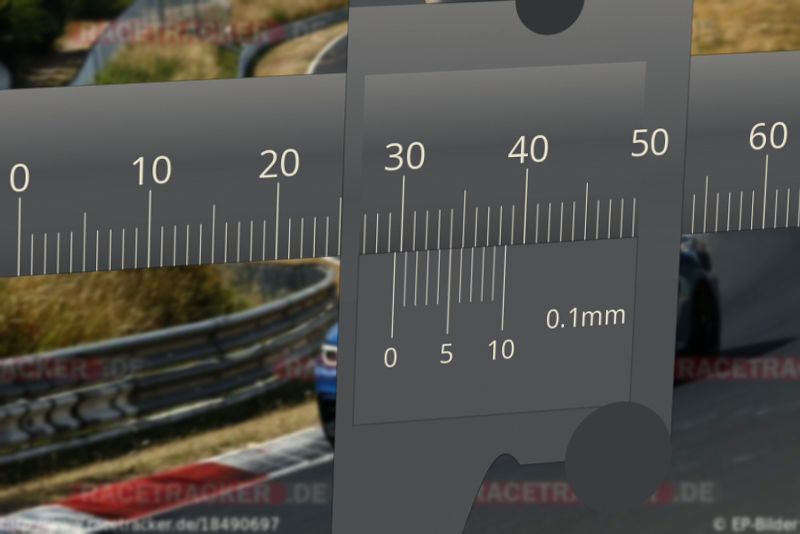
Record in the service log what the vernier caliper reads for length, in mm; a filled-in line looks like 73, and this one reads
29.5
